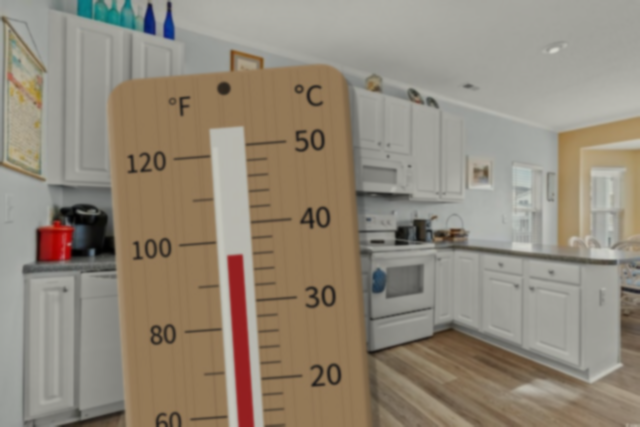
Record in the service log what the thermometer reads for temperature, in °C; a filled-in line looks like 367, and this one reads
36
